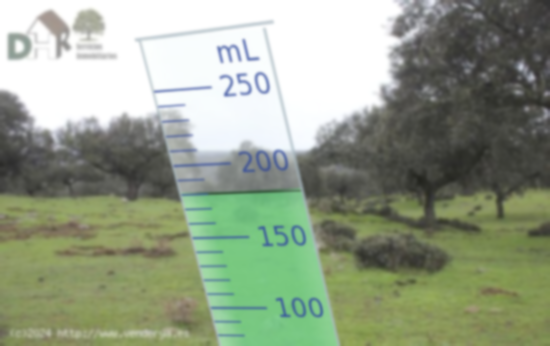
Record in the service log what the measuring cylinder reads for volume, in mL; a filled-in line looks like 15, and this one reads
180
